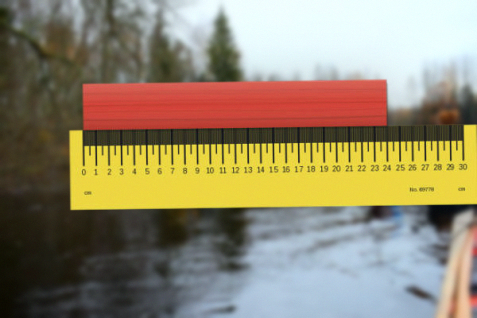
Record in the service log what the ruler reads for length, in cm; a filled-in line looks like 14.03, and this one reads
24
